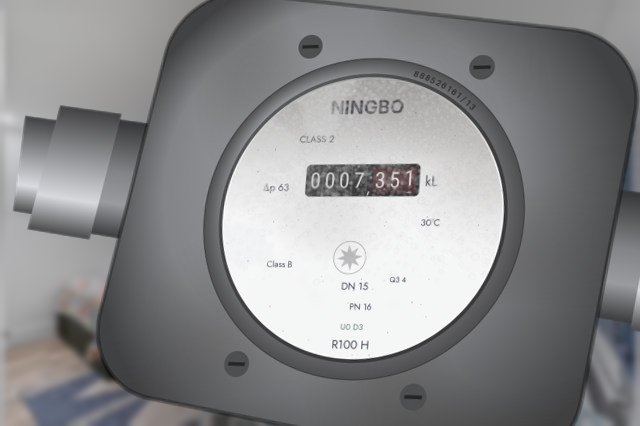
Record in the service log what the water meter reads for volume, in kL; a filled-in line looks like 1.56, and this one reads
7.351
